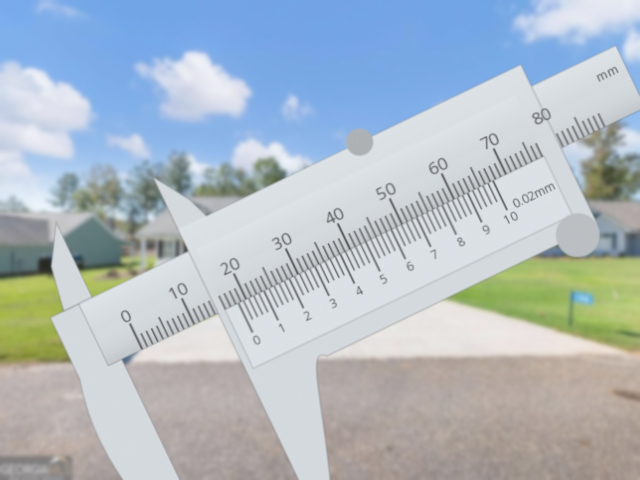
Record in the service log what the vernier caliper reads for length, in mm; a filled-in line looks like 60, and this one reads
18.5
